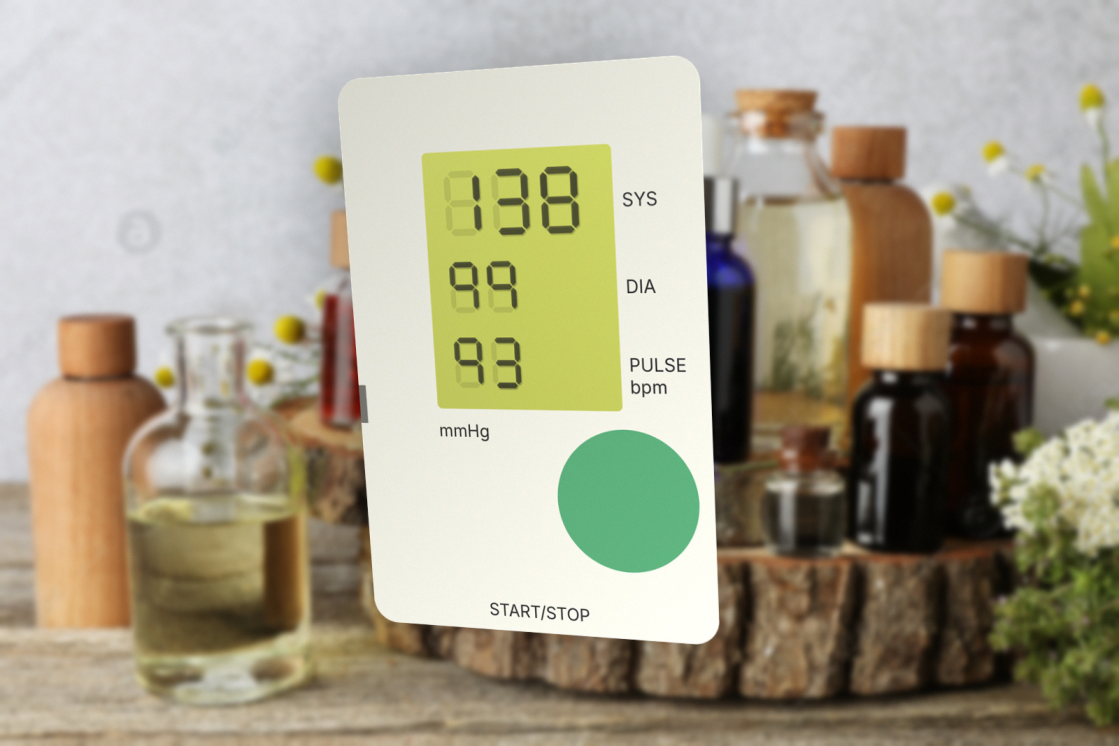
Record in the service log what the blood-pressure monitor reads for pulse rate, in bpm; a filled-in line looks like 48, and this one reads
93
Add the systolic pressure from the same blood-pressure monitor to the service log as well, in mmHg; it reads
138
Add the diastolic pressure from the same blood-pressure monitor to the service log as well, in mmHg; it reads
99
